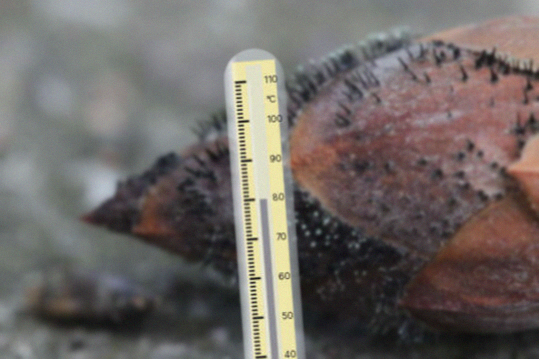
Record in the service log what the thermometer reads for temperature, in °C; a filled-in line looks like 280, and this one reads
80
